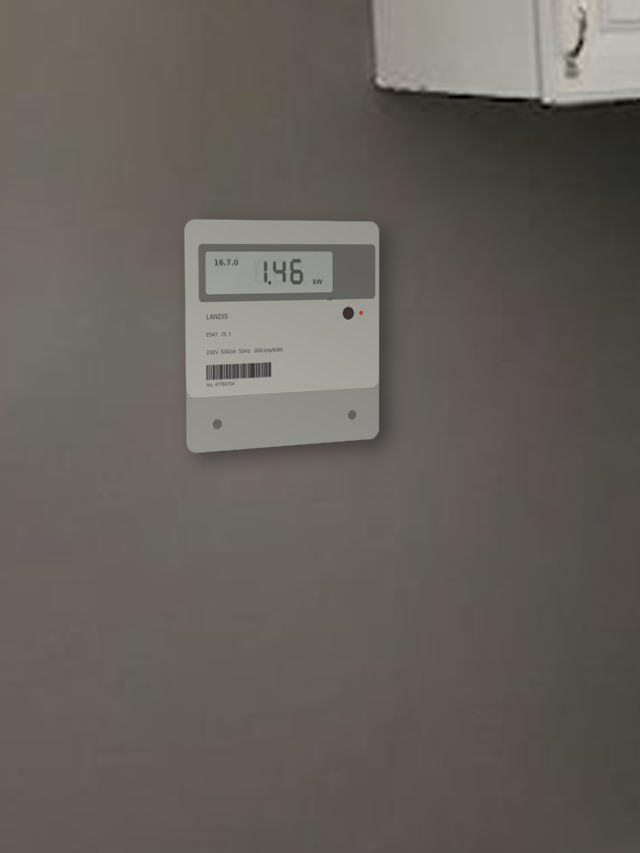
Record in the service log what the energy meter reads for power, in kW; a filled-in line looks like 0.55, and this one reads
1.46
